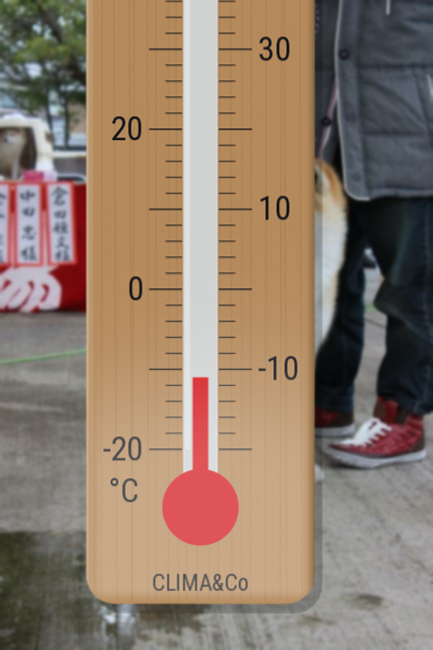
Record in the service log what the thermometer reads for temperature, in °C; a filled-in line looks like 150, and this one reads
-11
